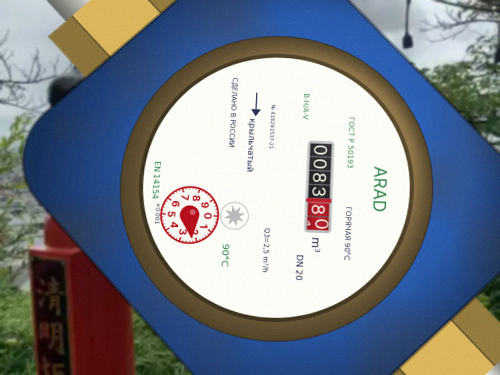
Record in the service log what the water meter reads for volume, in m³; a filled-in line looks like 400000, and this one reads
83.802
